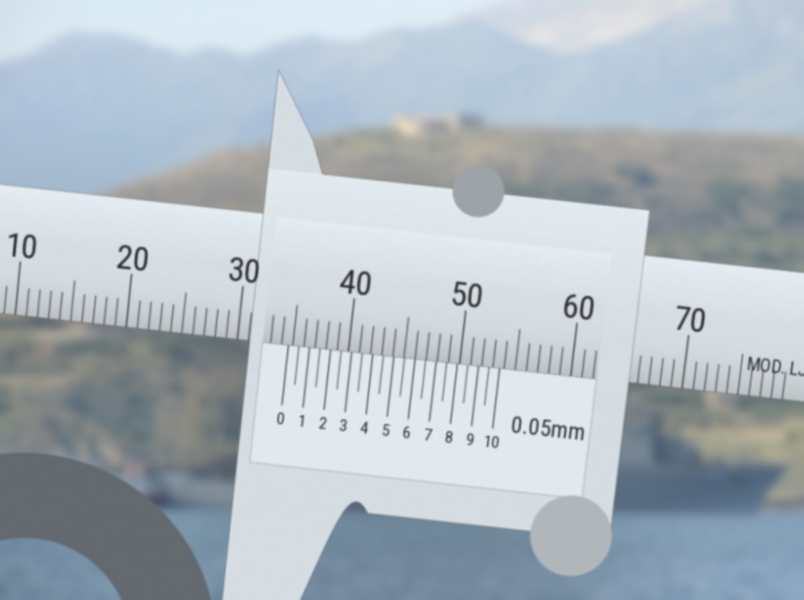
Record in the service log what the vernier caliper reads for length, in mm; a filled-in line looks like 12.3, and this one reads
34.6
